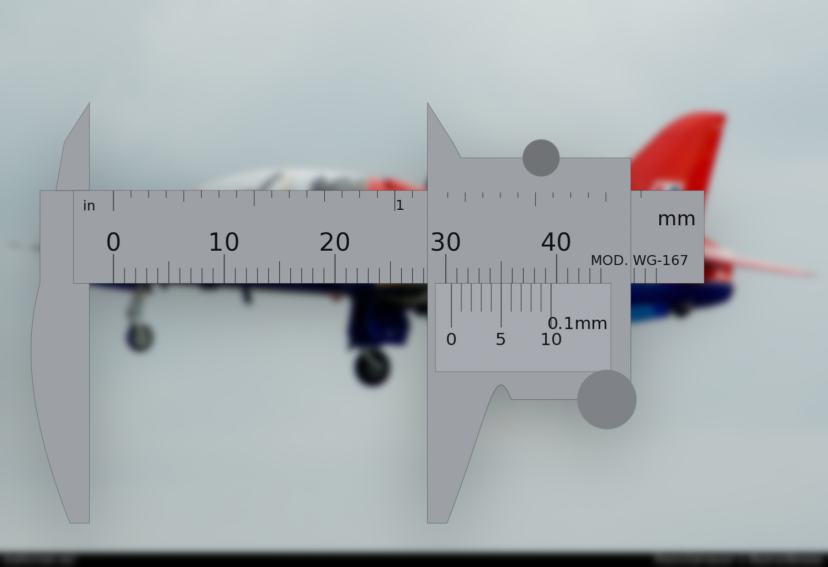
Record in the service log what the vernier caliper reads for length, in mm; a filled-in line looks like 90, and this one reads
30.5
